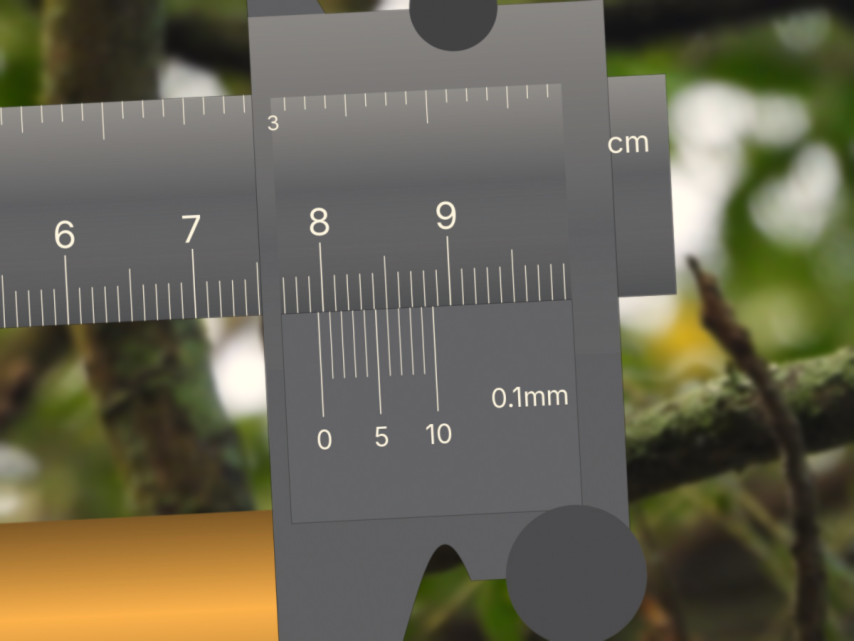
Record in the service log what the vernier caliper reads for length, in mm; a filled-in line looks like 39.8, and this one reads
79.6
